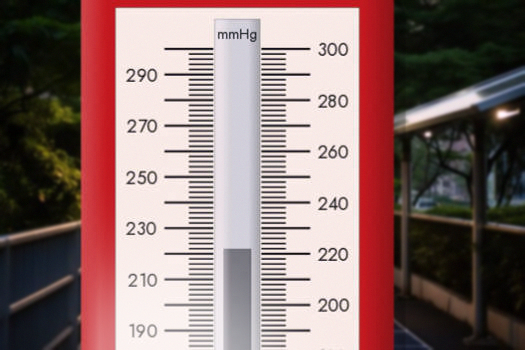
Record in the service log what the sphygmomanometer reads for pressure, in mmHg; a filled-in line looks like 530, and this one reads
222
